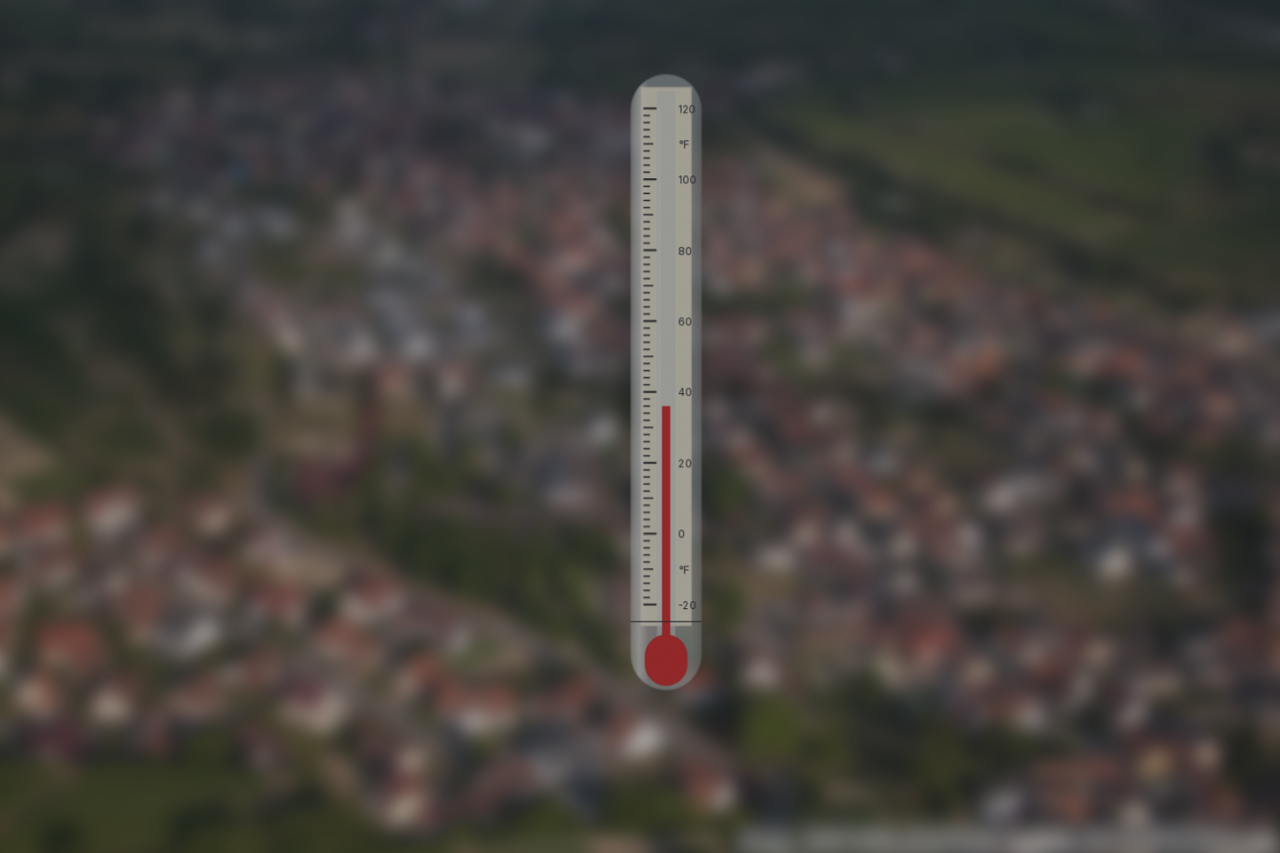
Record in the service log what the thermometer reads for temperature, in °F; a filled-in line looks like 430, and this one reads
36
